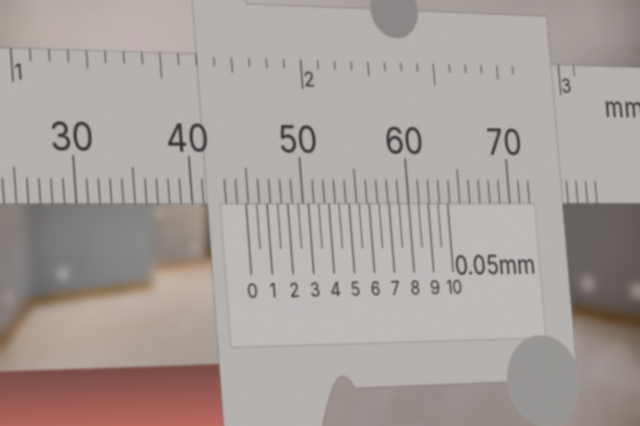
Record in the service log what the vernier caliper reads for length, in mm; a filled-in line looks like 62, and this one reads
44.8
